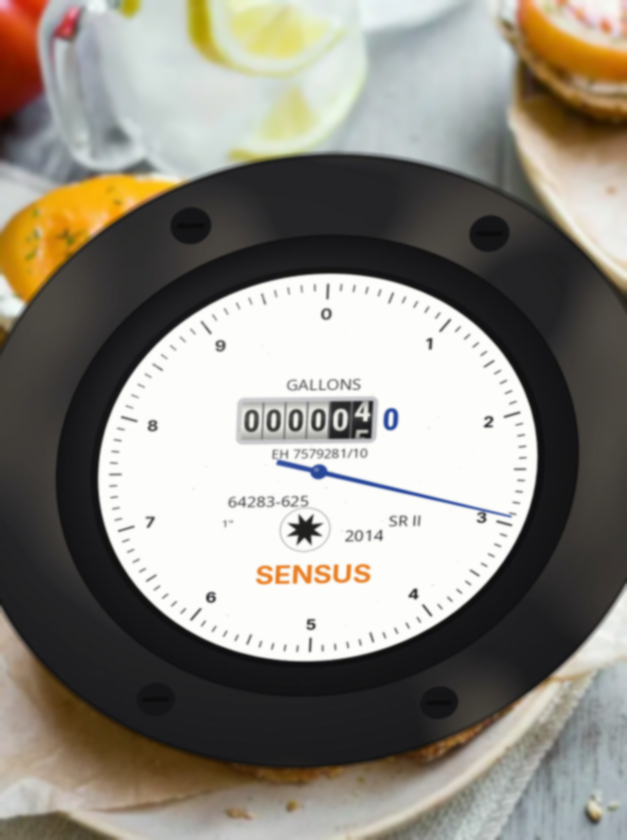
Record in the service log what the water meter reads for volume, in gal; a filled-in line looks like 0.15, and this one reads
42.9
